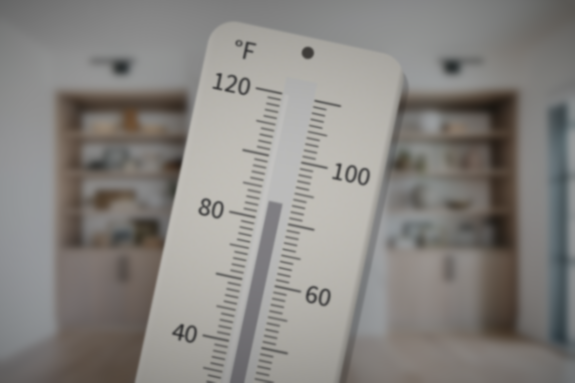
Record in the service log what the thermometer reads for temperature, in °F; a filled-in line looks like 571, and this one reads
86
